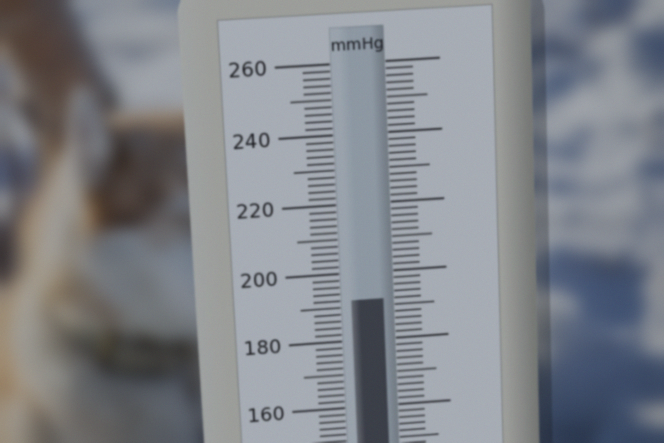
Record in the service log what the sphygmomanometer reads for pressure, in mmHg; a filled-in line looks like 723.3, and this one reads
192
